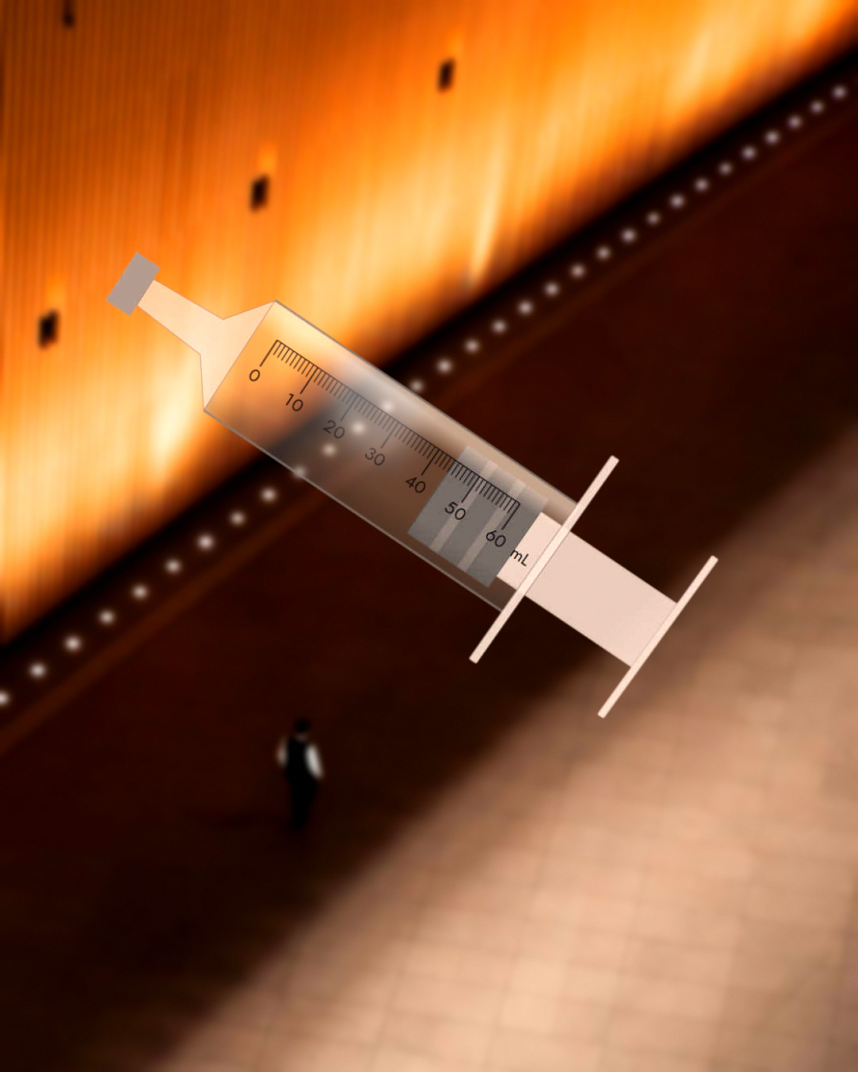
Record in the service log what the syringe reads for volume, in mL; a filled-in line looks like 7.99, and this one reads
44
